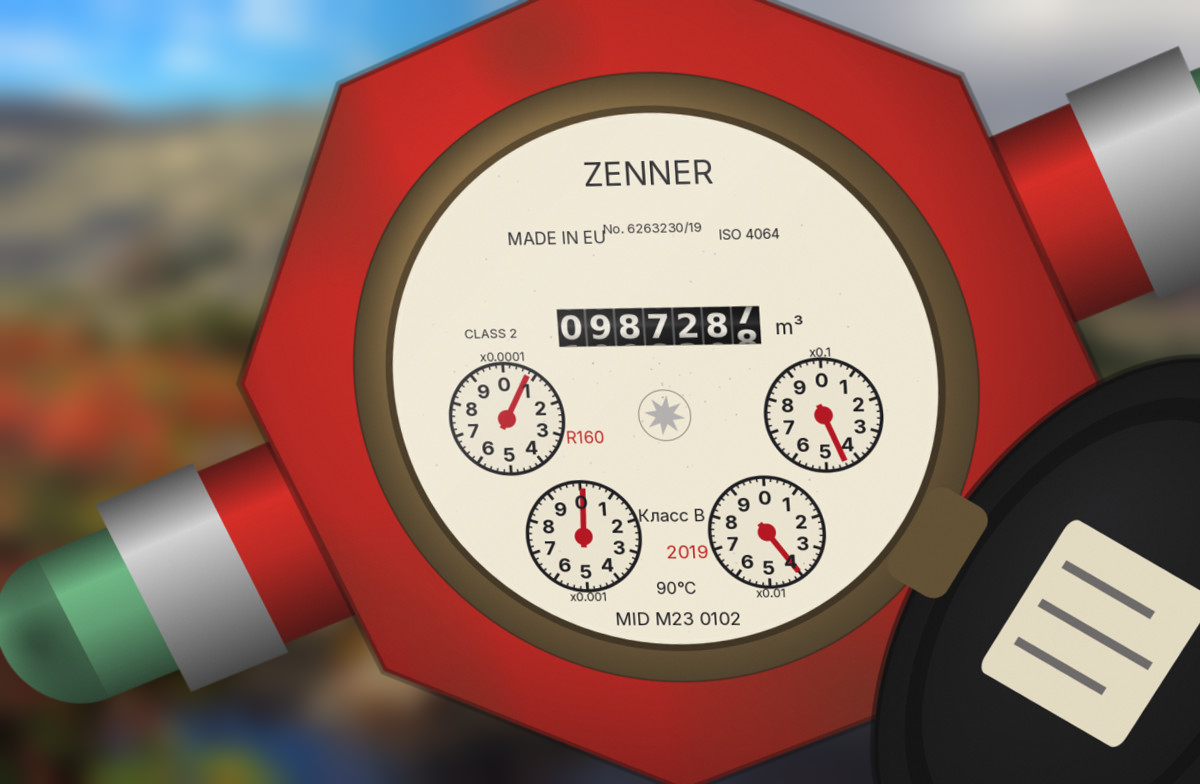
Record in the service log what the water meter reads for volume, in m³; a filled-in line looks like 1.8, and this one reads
987287.4400
